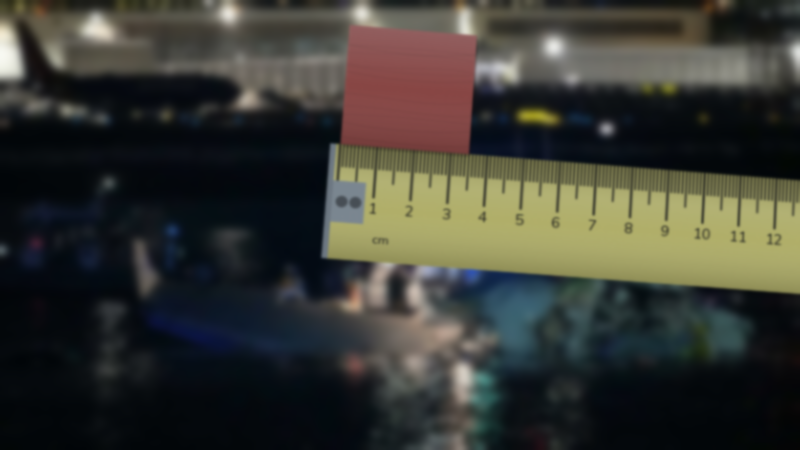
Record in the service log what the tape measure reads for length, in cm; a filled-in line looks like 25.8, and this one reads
3.5
